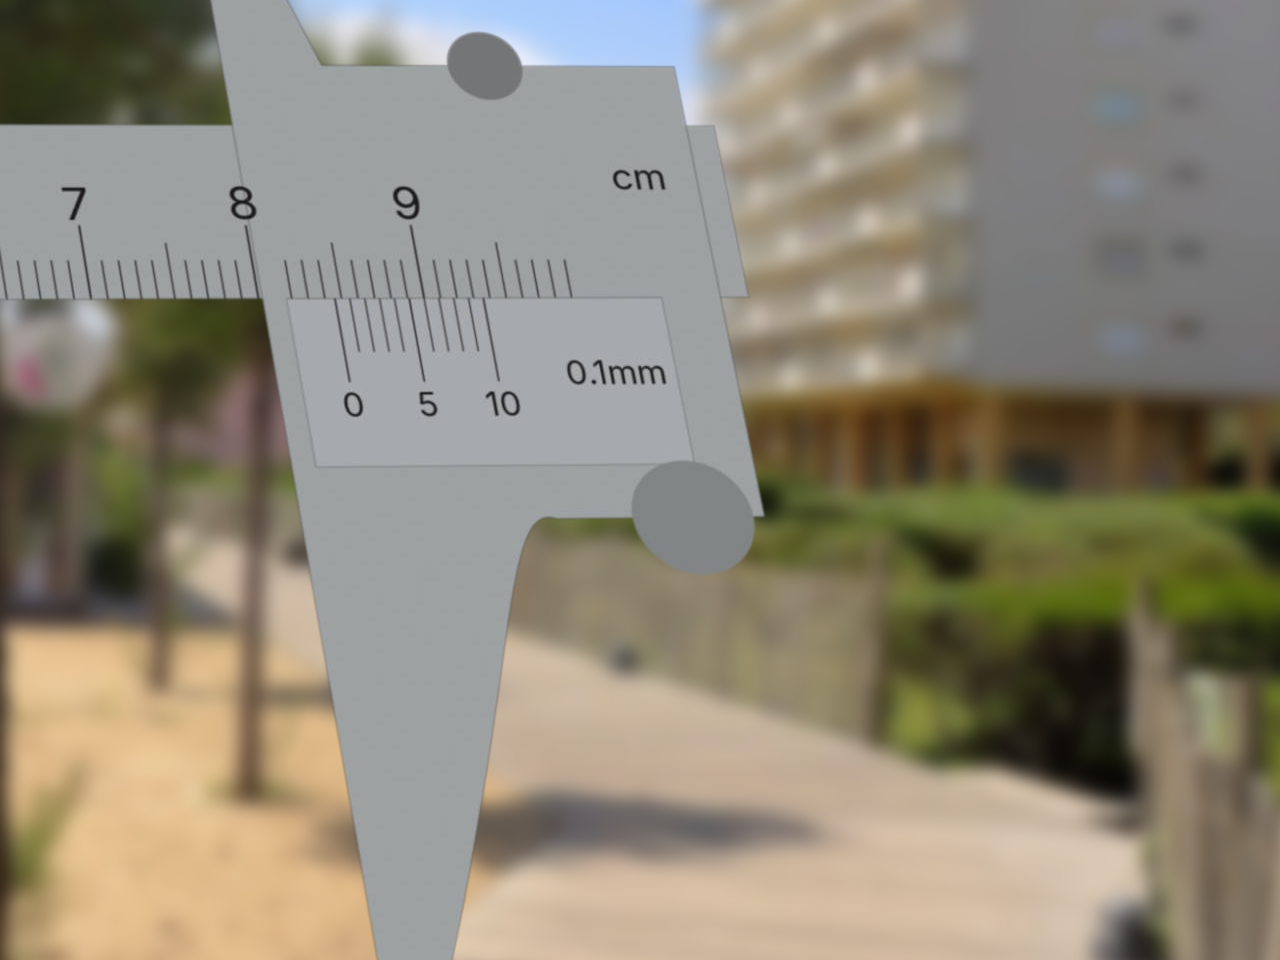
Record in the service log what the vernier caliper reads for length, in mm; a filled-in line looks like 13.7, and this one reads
84.6
